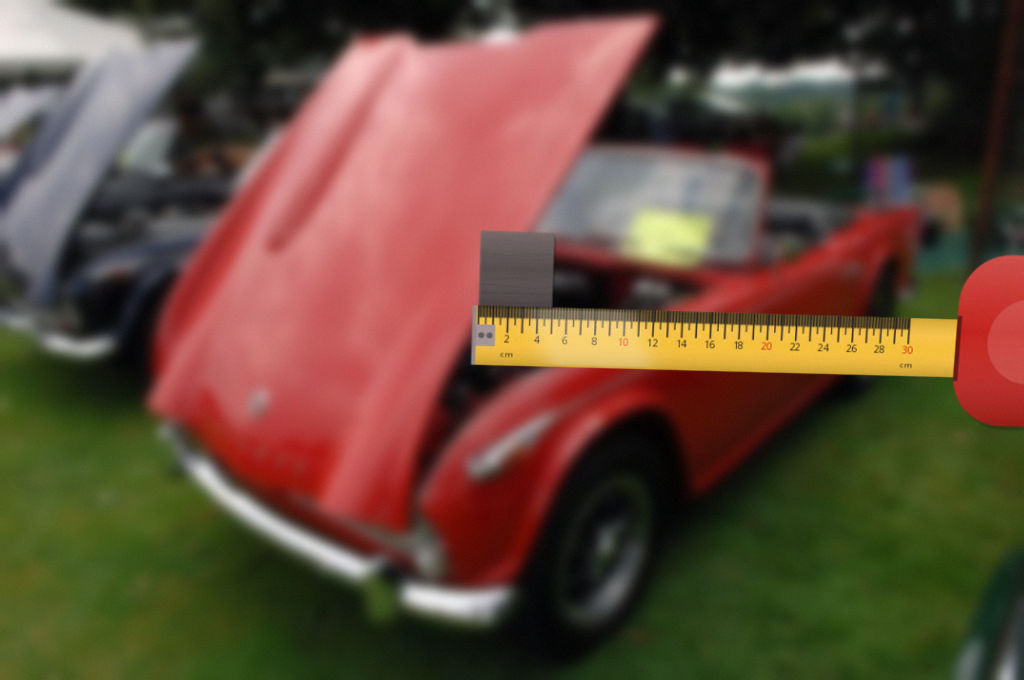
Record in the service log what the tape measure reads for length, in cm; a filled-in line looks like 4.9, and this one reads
5
